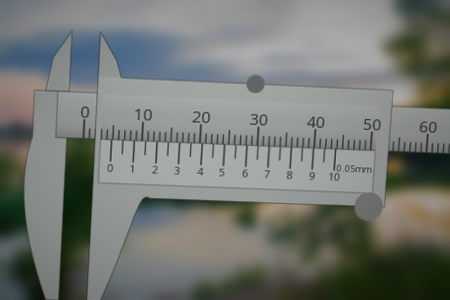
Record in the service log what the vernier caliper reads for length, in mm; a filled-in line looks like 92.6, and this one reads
4.8
